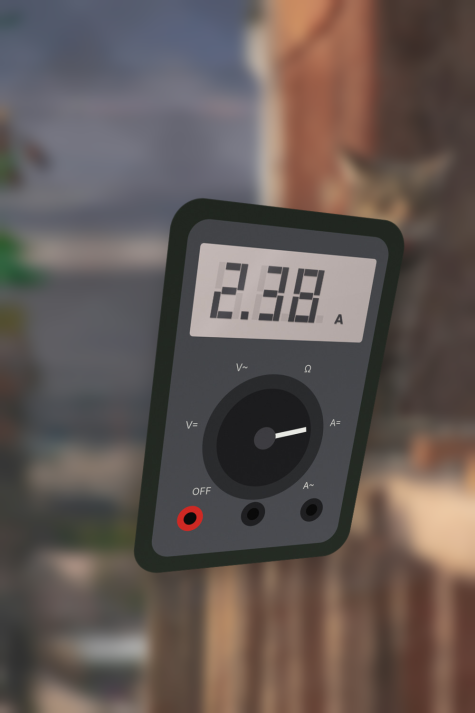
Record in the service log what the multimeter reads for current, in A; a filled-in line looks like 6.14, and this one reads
2.38
